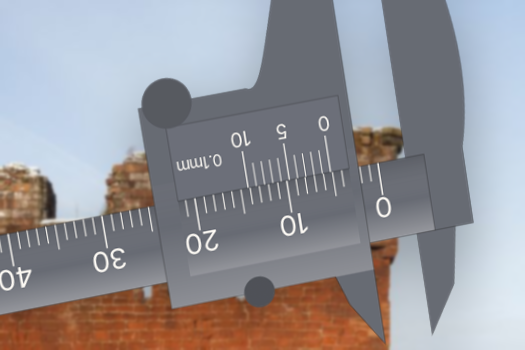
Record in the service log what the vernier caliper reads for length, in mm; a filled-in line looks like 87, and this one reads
5.2
